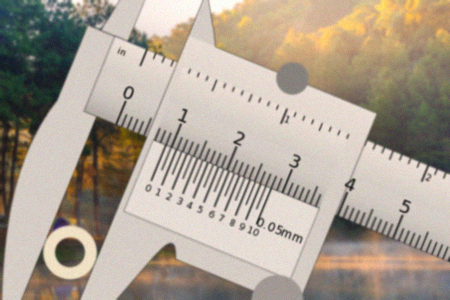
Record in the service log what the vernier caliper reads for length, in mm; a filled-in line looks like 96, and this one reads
9.0
